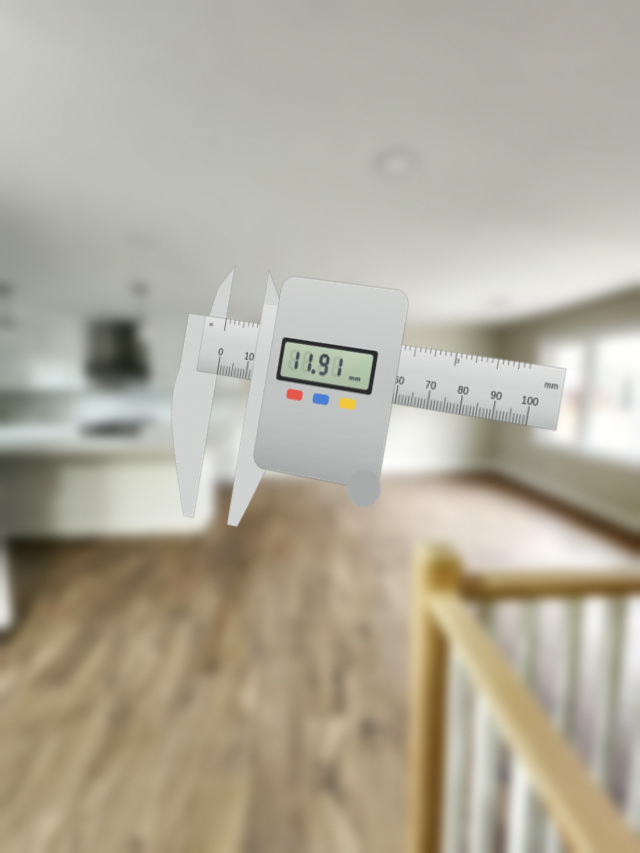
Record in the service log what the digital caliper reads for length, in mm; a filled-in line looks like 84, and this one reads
11.91
